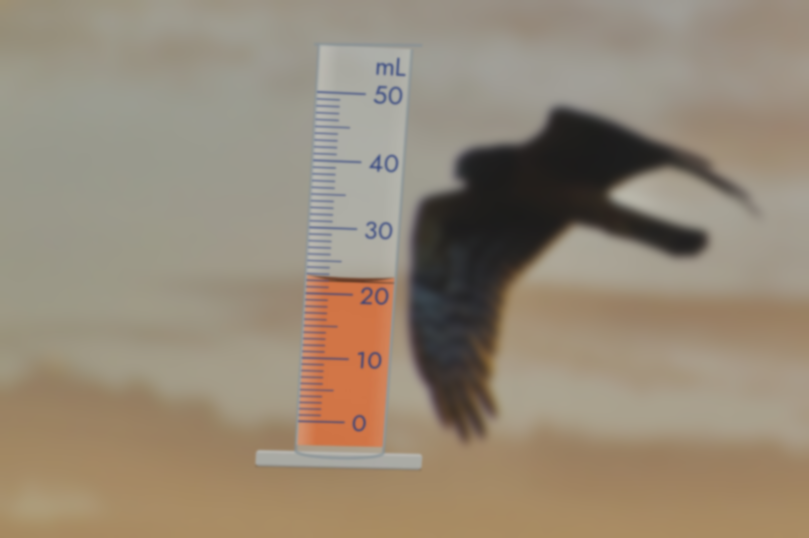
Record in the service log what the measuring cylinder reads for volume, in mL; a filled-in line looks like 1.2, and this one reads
22
